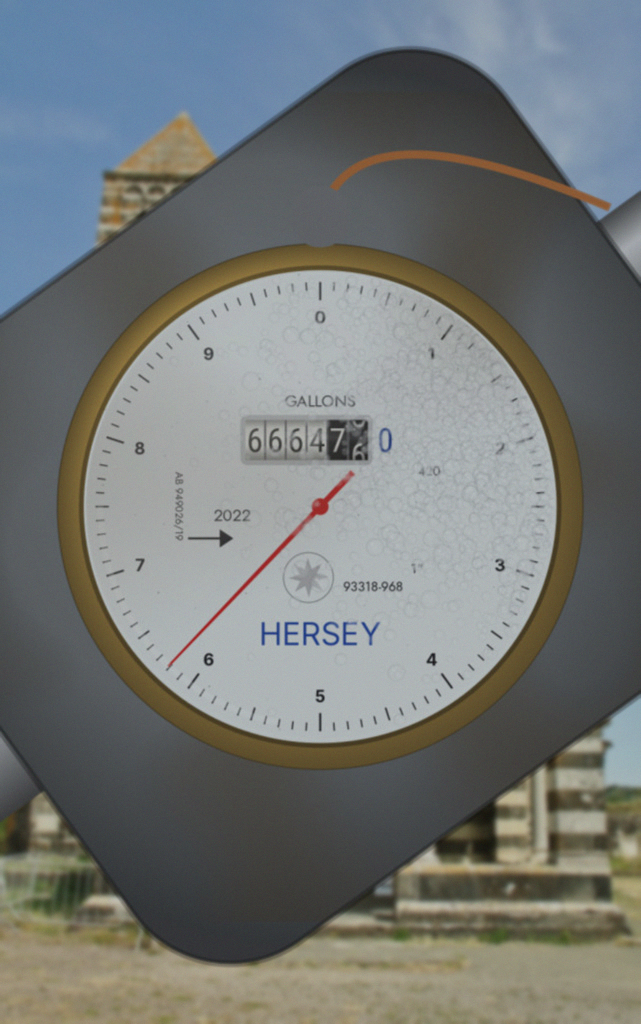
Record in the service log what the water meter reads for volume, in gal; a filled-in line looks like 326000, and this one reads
6664756.2
